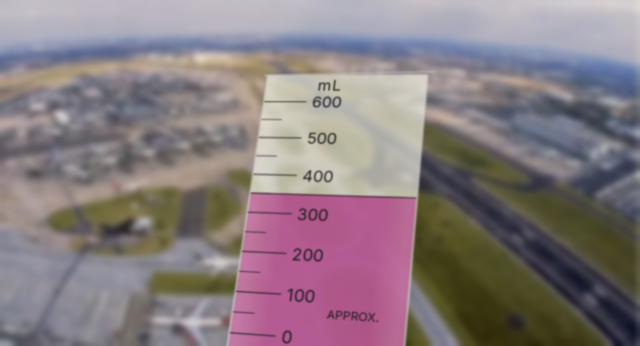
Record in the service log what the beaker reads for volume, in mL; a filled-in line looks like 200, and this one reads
350
